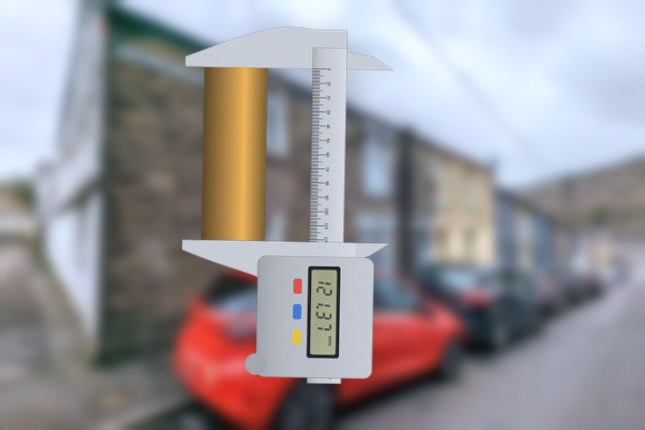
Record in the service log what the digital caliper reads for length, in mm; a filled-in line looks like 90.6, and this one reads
121.37
